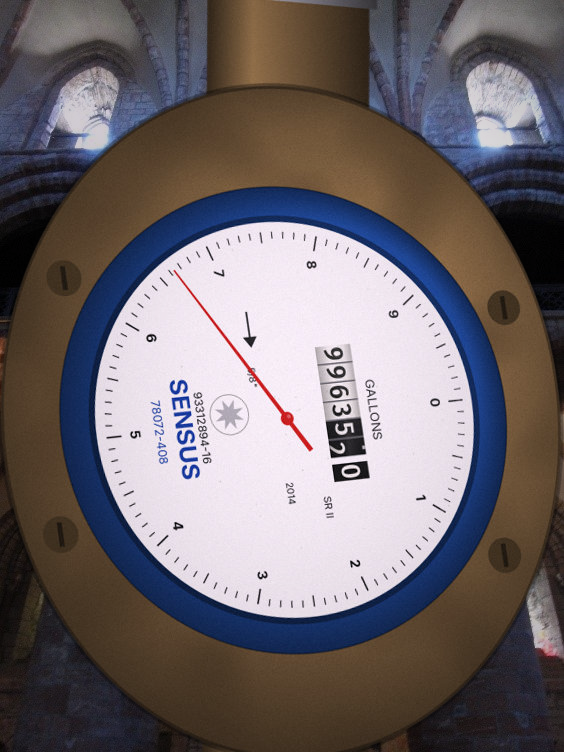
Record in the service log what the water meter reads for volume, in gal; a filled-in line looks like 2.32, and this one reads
9963516.6
